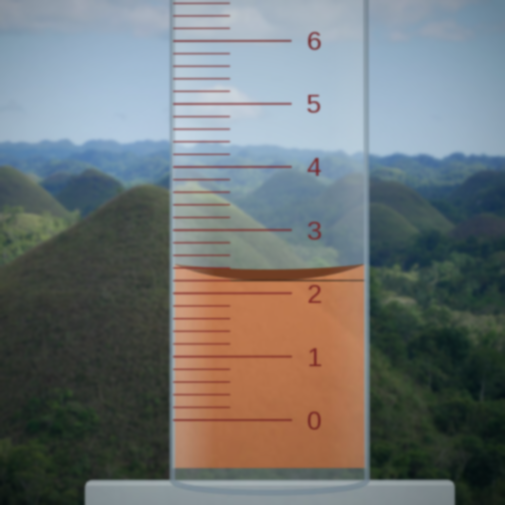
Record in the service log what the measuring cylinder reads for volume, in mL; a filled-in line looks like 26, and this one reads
2.2
